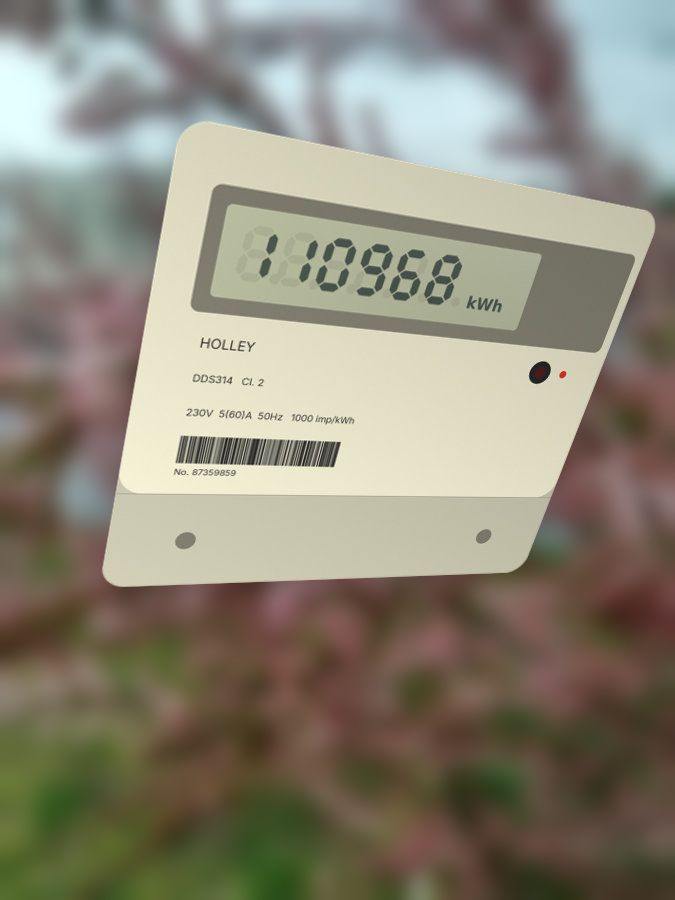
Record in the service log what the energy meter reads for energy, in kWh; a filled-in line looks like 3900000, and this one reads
110968
